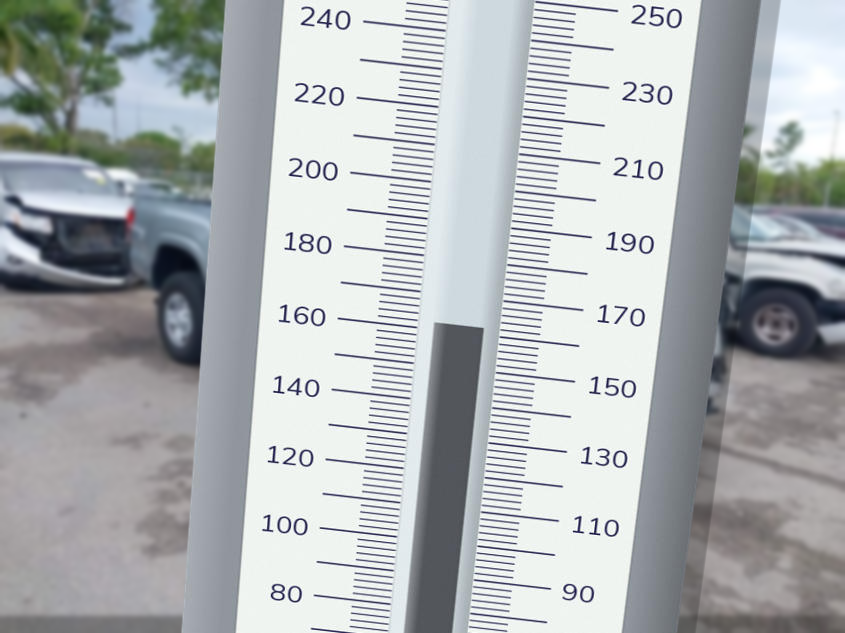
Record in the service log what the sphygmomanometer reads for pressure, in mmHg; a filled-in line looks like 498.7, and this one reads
162
